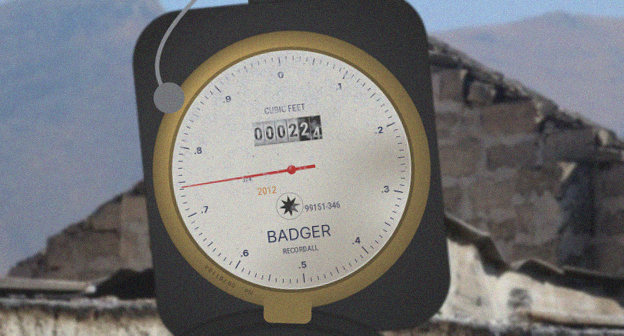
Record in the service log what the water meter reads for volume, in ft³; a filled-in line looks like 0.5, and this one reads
223.74
